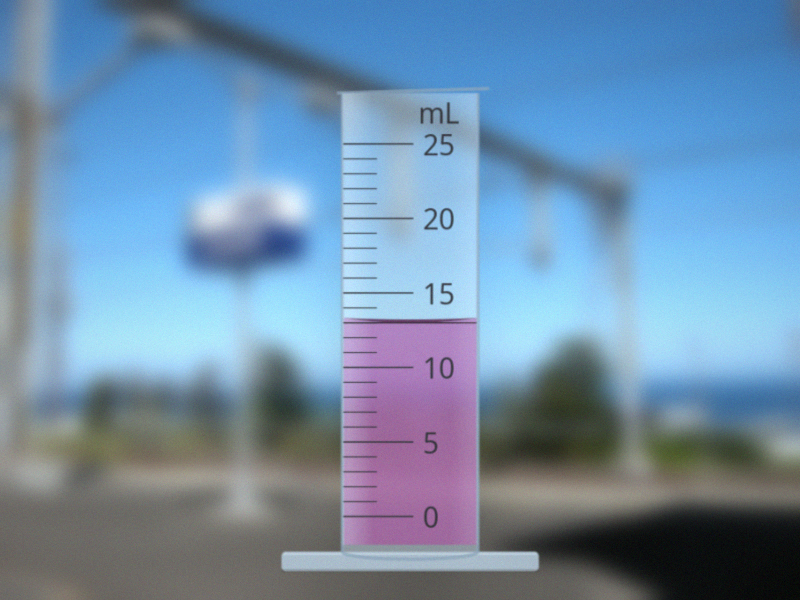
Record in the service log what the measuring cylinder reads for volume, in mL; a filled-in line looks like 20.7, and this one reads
13
